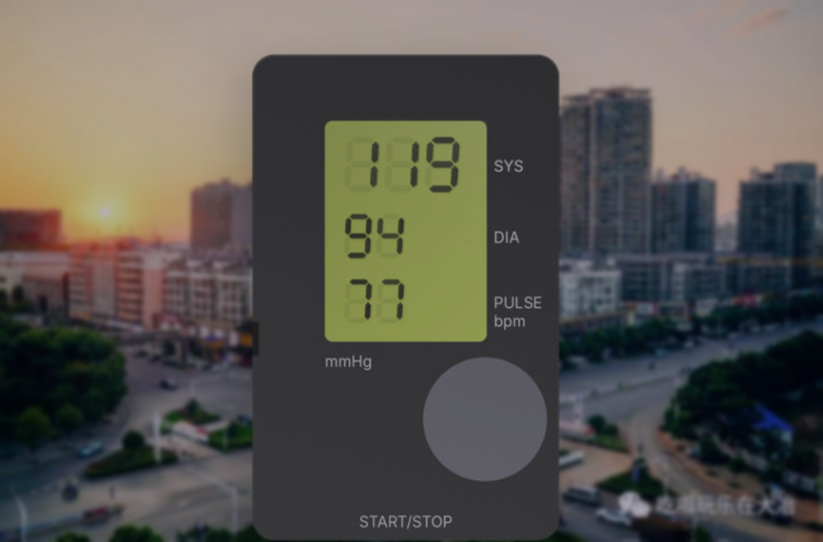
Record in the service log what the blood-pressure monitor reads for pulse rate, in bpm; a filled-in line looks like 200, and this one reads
77
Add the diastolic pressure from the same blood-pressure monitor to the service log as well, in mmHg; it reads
94
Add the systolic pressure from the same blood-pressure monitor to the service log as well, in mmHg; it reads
119
